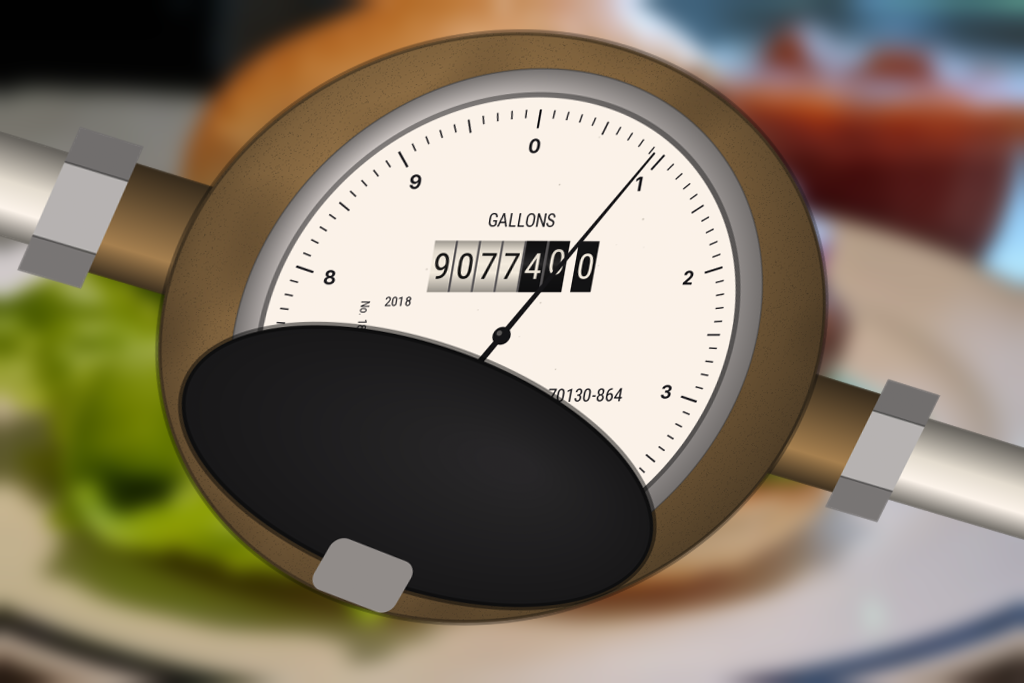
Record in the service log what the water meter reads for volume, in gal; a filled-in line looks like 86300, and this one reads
9077400.9
